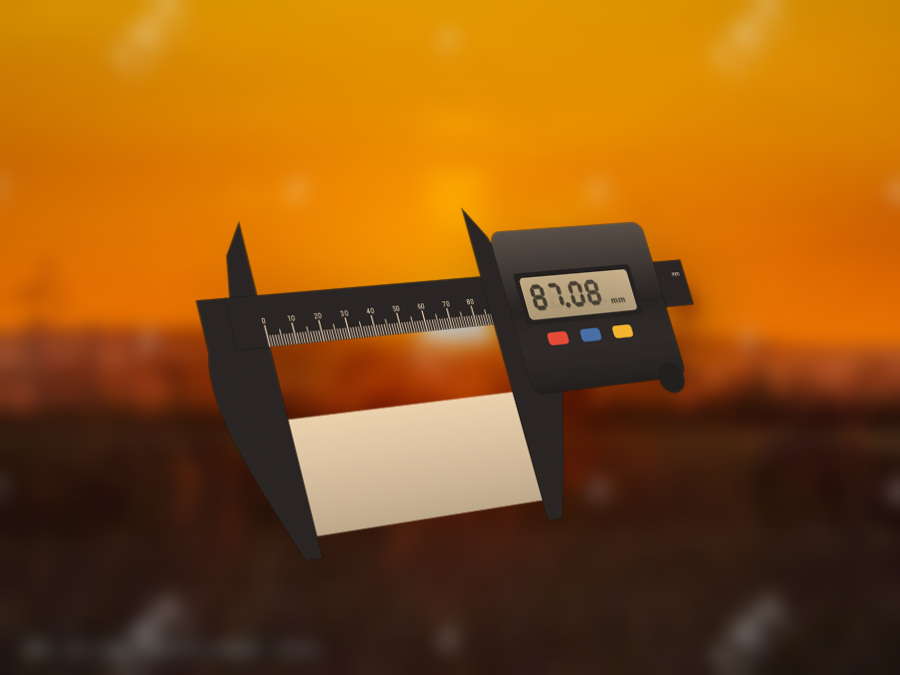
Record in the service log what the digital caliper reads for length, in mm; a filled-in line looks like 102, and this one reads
87.08
